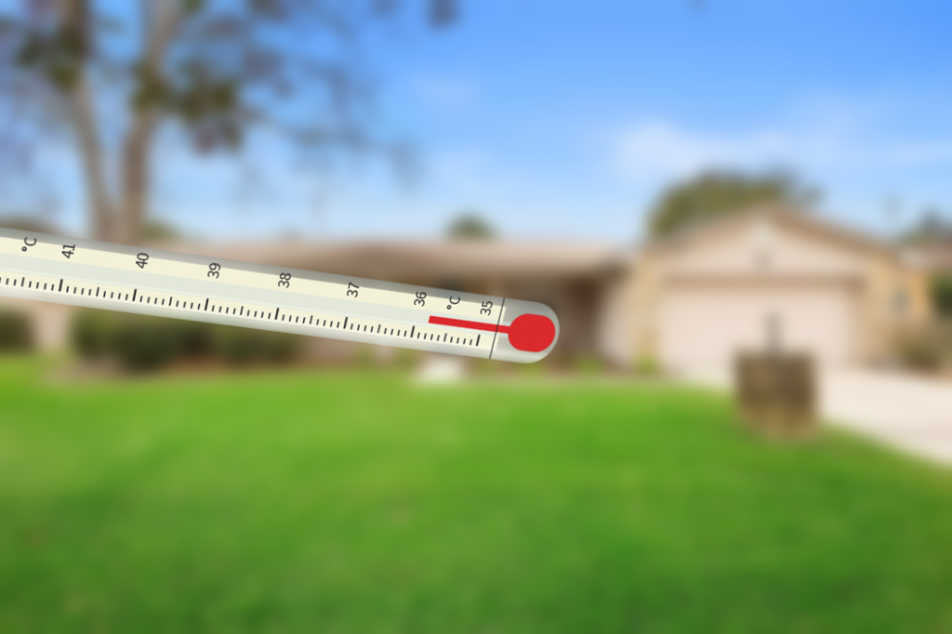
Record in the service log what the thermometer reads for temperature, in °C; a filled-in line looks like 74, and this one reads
35.8
